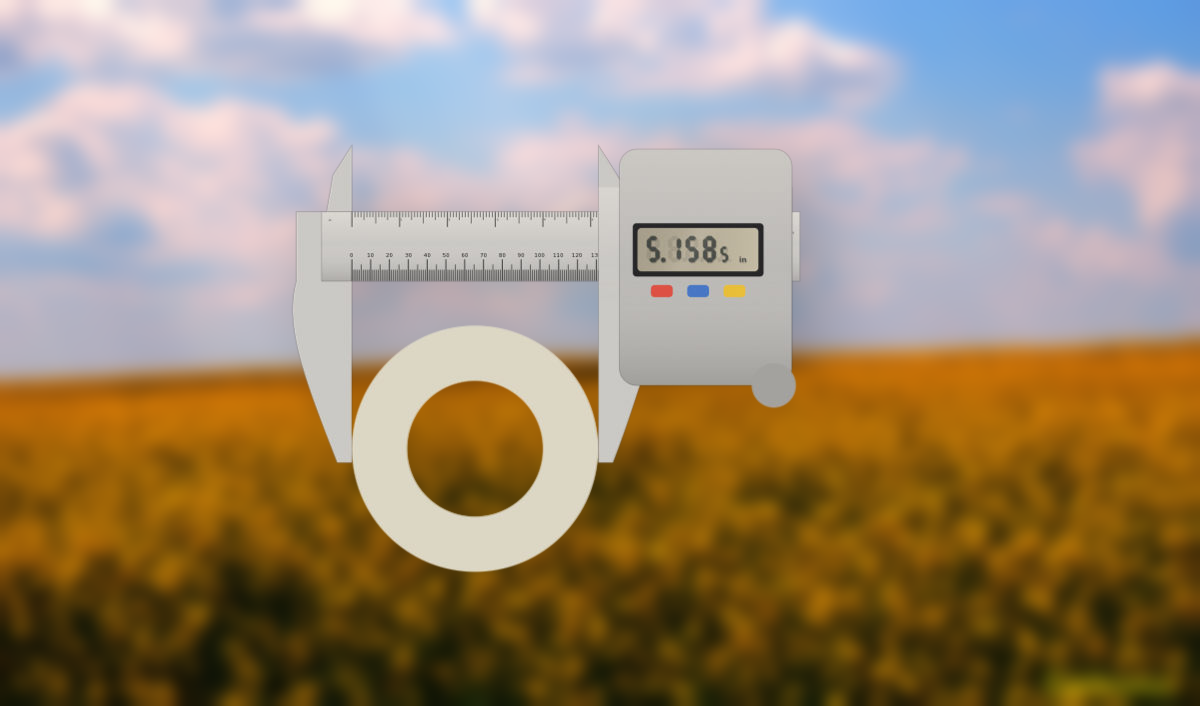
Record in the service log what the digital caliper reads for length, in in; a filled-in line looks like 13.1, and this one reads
5.1585
